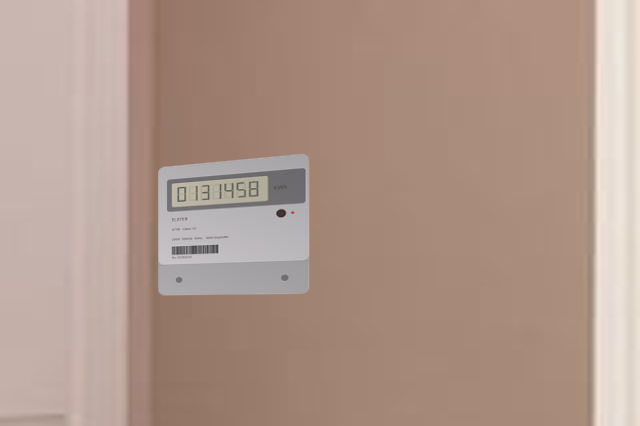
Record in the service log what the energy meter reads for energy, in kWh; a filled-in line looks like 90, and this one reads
131458
